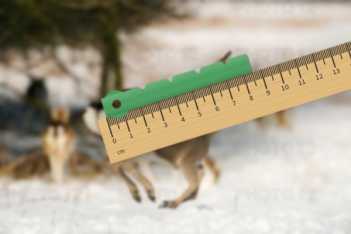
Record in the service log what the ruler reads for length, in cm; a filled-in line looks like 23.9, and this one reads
8.5
